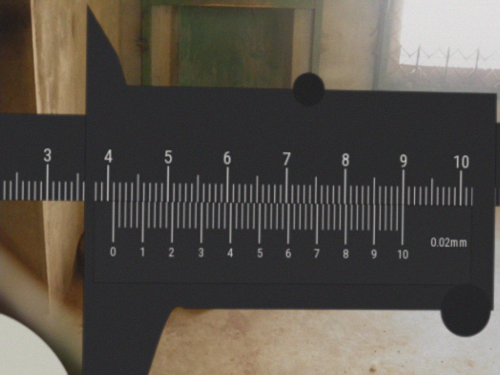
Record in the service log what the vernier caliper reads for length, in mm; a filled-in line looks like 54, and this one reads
41.0
